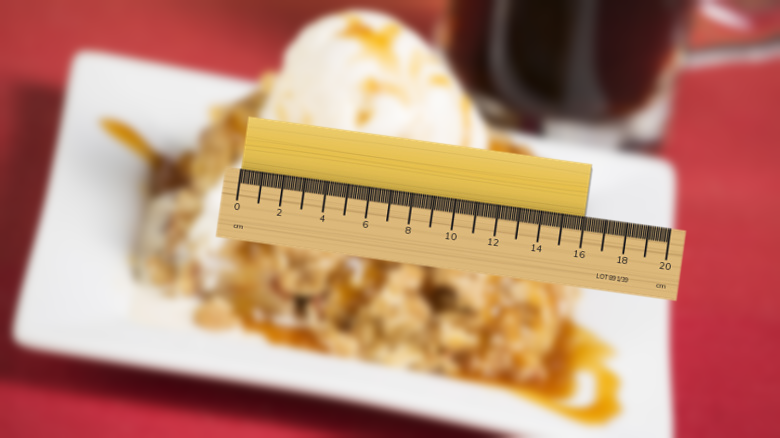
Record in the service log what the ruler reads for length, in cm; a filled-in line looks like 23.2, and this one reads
16
